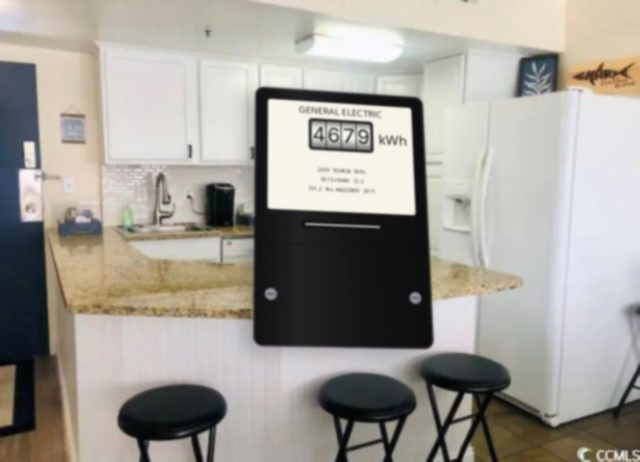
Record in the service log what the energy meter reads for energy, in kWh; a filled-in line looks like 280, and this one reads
4679
